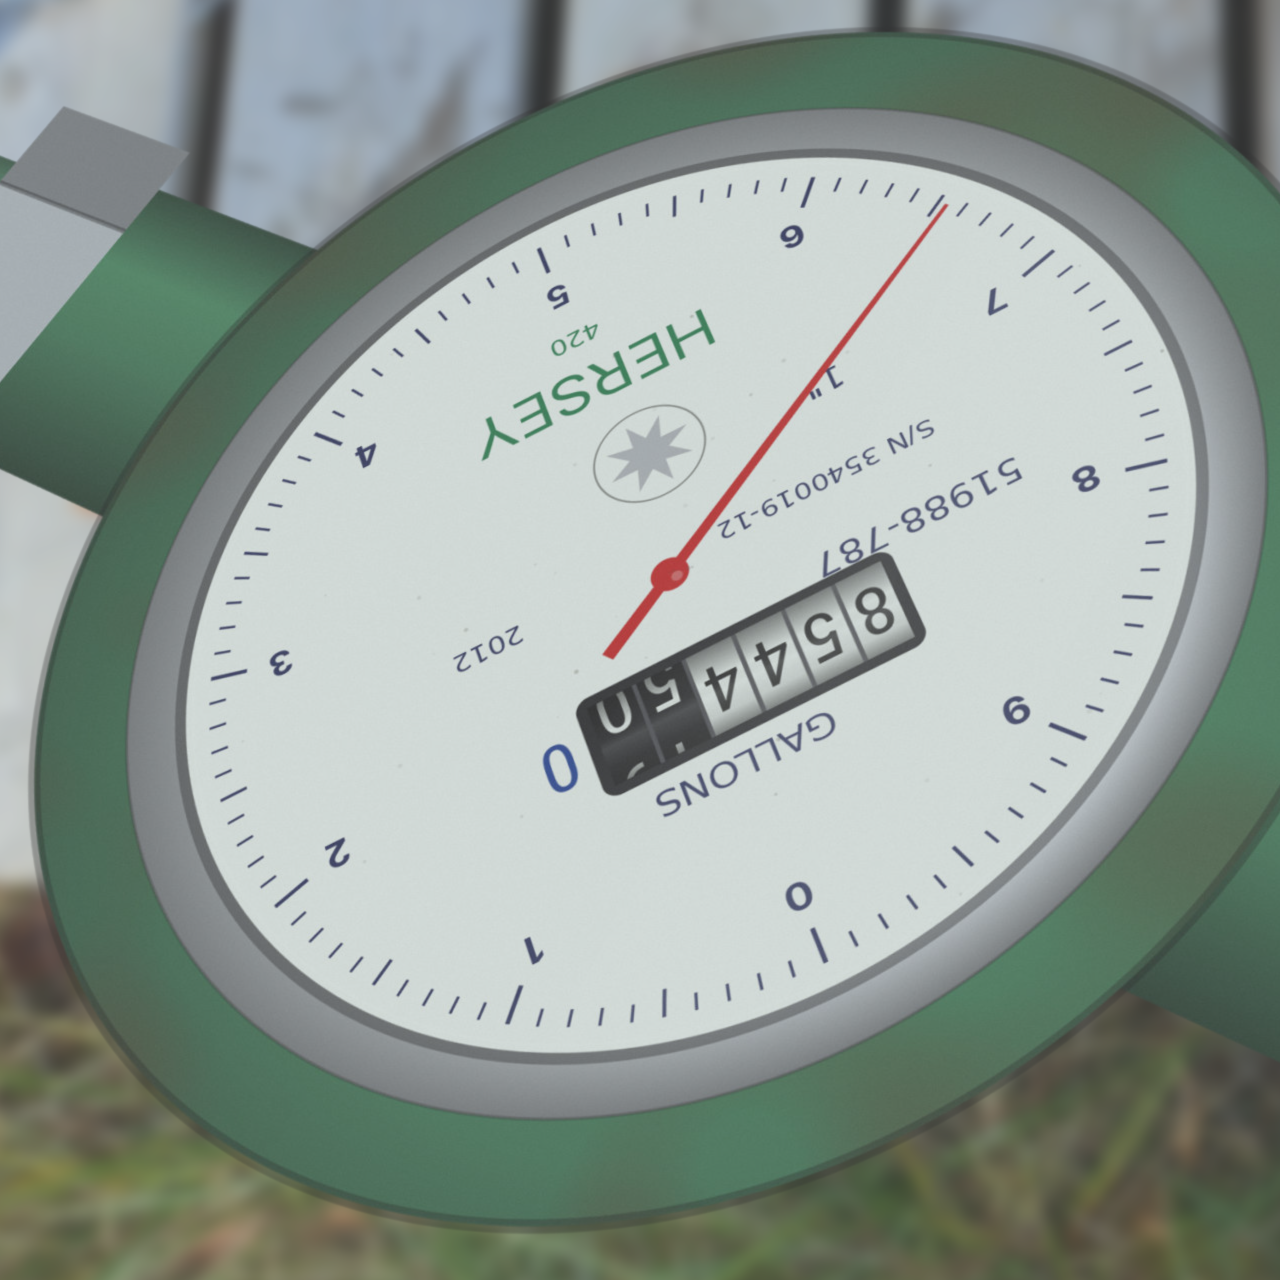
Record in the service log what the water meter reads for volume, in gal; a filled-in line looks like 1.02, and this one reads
8544496.5
